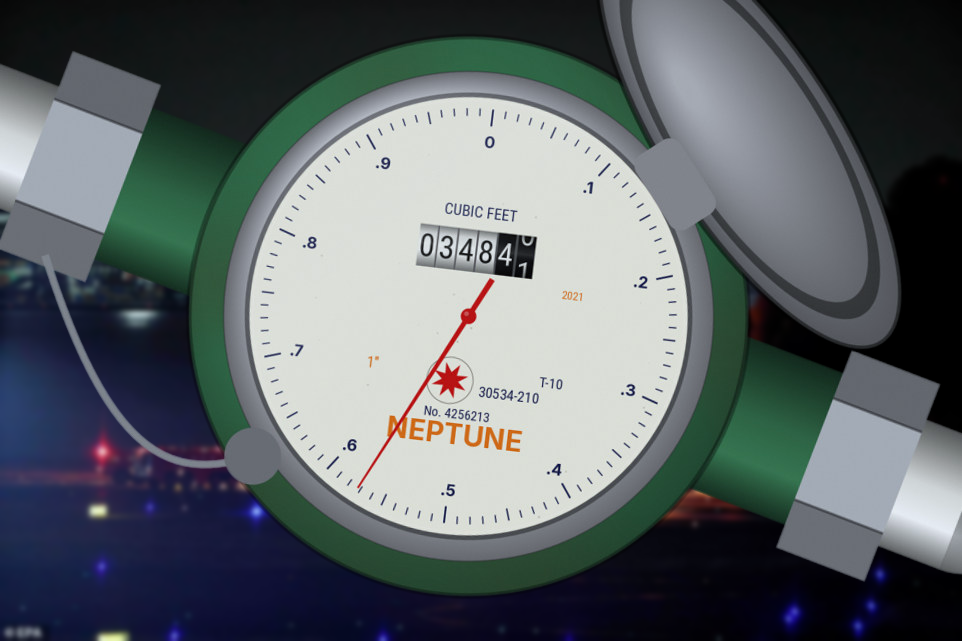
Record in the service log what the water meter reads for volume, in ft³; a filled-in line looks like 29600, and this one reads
34840.57
